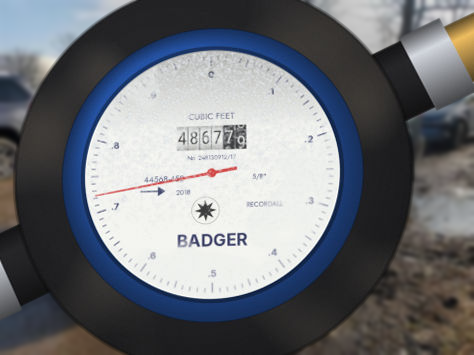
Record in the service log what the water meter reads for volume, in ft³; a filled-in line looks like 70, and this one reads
486778.72
